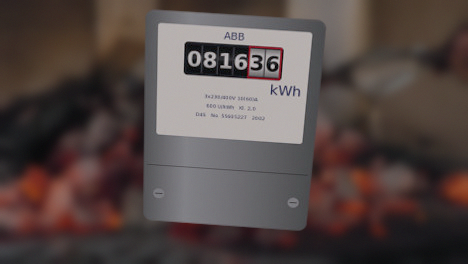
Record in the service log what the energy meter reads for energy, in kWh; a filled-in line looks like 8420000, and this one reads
816.36
